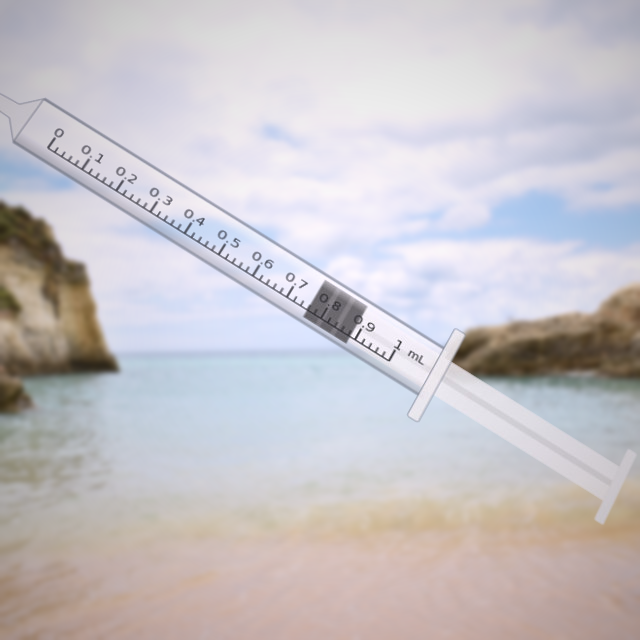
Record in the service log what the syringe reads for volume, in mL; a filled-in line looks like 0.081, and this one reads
0.76
